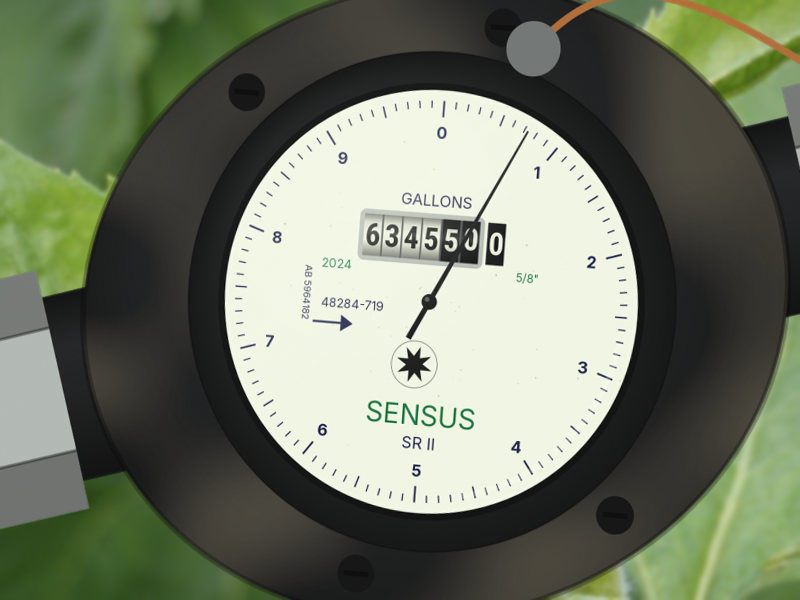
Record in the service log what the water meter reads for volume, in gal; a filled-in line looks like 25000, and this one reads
6345500.7
